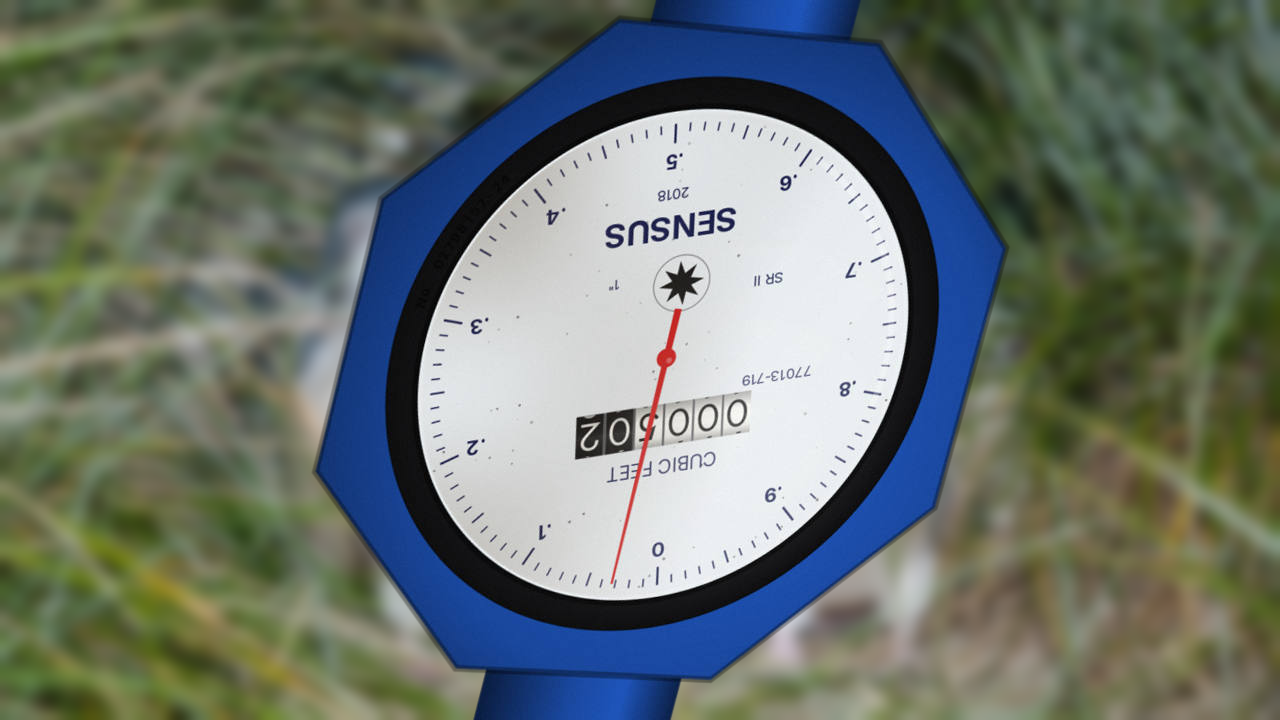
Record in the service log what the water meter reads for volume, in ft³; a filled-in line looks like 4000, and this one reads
502.03
